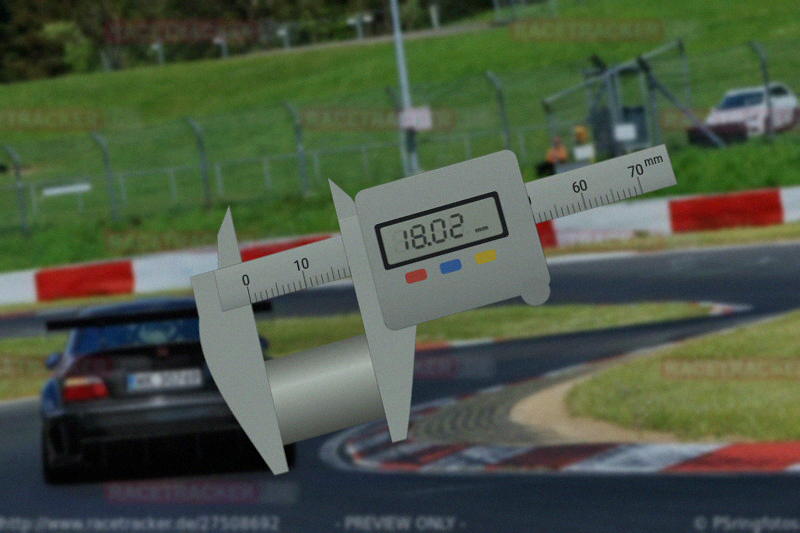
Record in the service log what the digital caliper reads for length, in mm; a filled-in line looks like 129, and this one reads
18.02
